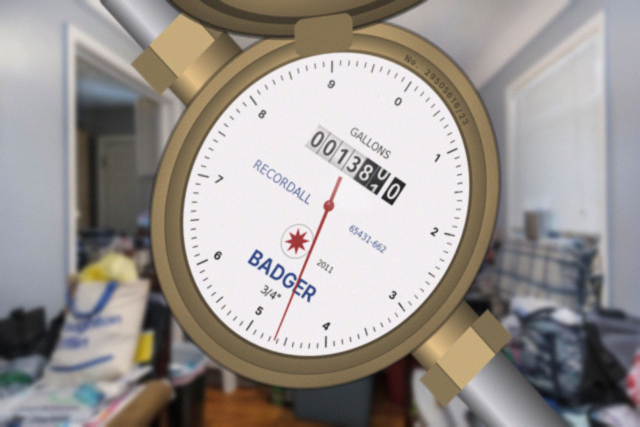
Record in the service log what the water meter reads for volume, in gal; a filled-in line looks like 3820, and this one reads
13804.6
